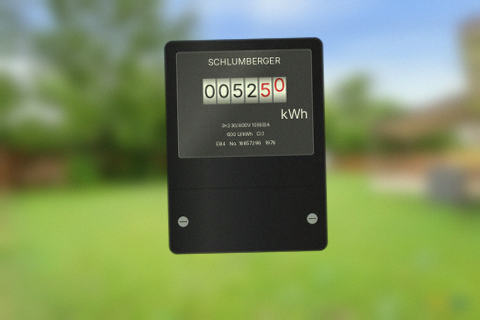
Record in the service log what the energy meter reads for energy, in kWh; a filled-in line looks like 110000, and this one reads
52.50
